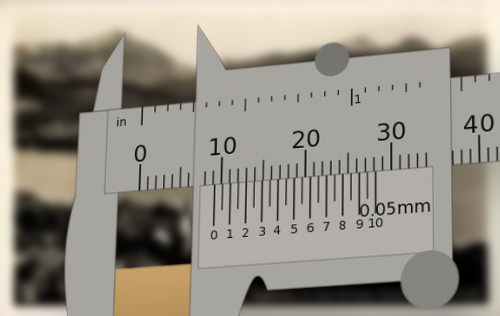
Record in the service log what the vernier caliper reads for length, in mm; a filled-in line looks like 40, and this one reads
9.2
